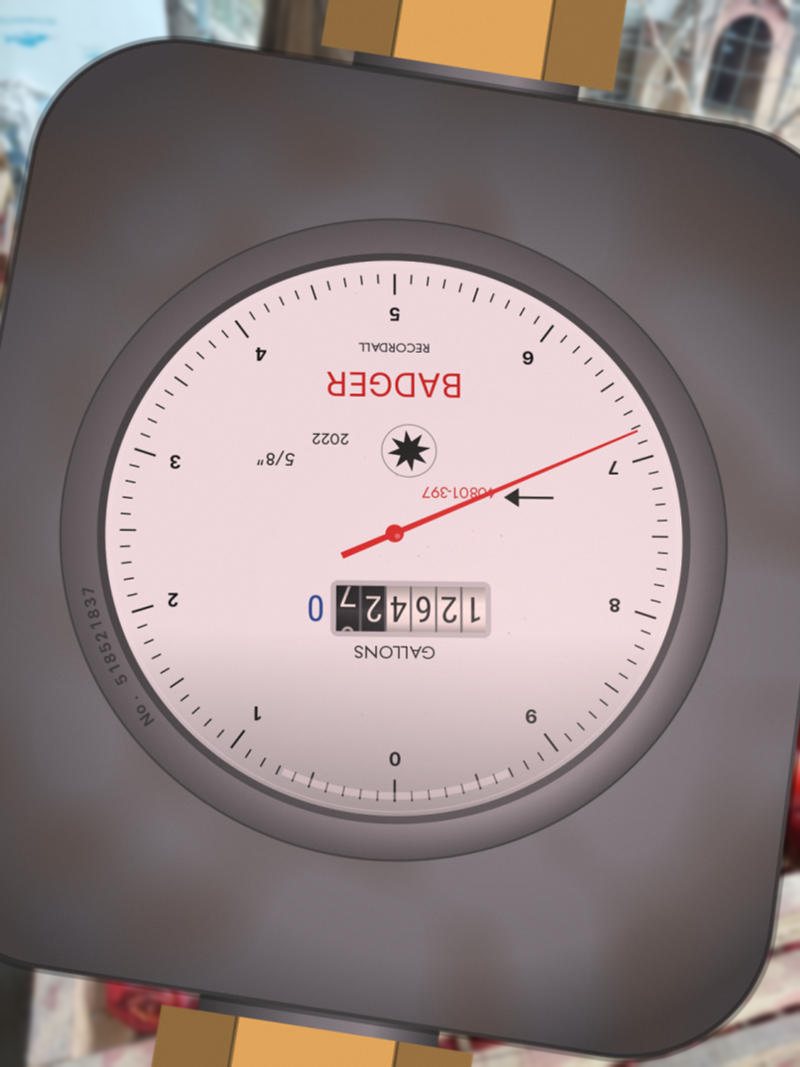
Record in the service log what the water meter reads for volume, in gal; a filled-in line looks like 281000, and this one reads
1264266.8
